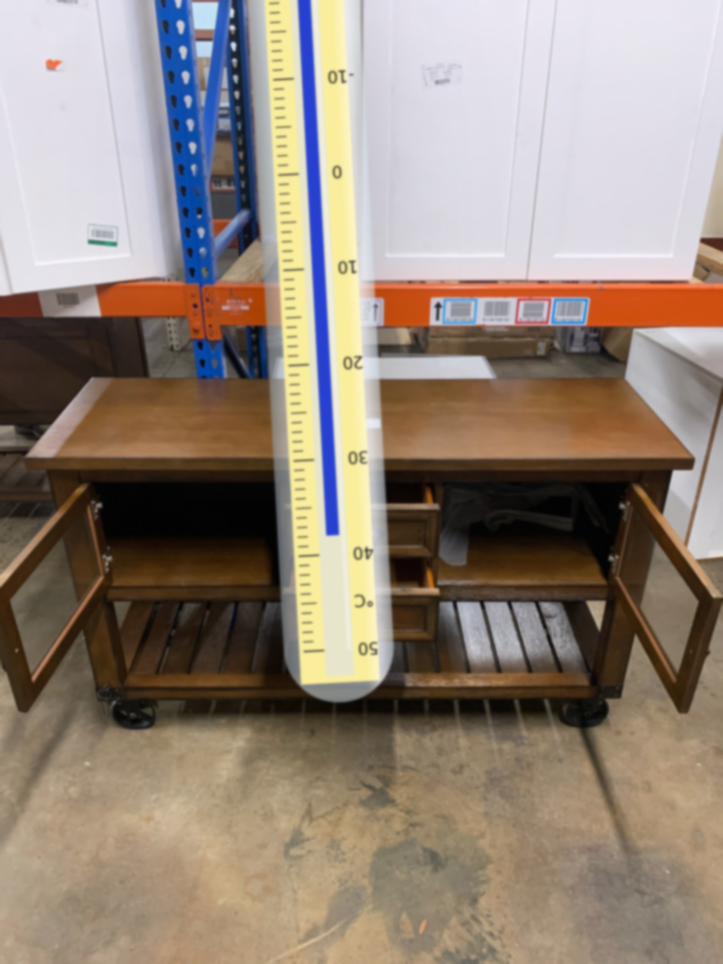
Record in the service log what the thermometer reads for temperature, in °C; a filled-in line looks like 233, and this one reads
38
